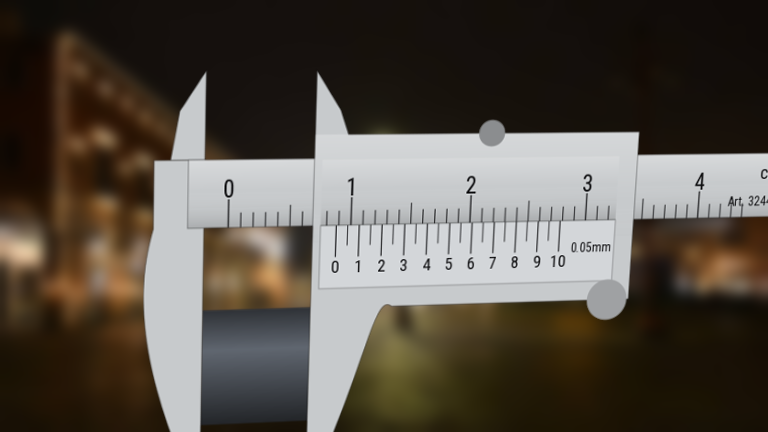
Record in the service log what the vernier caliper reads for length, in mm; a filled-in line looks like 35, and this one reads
8.8
